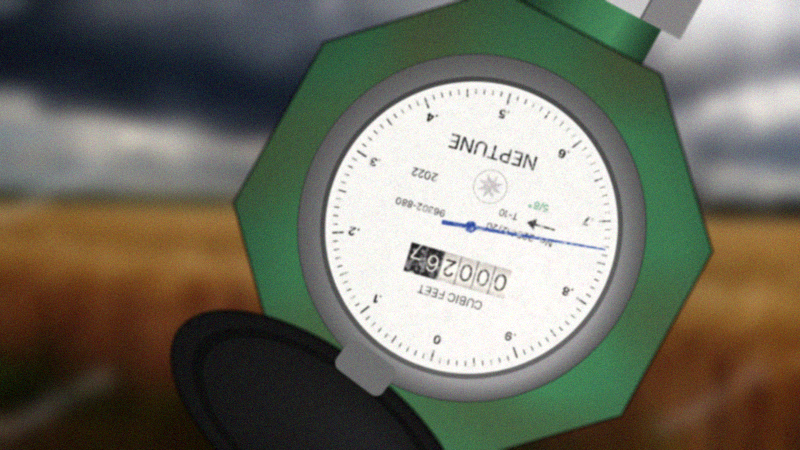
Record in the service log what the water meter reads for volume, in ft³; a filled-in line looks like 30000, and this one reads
266.73
